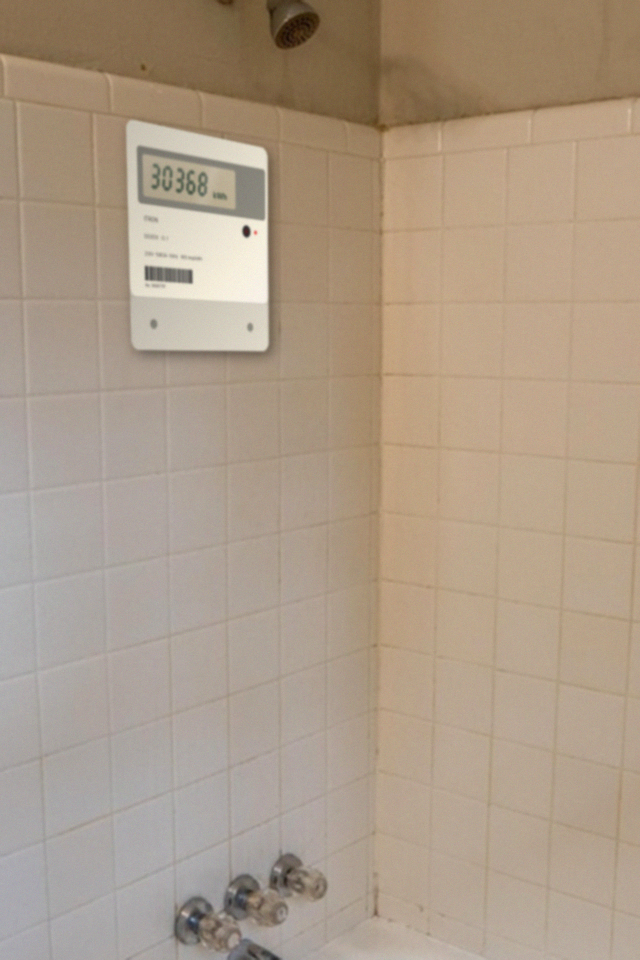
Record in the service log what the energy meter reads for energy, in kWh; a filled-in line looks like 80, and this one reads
30368
